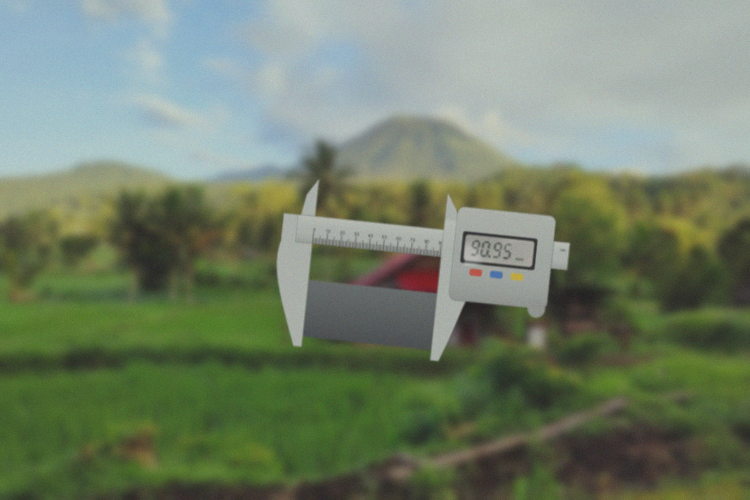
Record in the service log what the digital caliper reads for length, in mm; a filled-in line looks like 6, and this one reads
90.95
